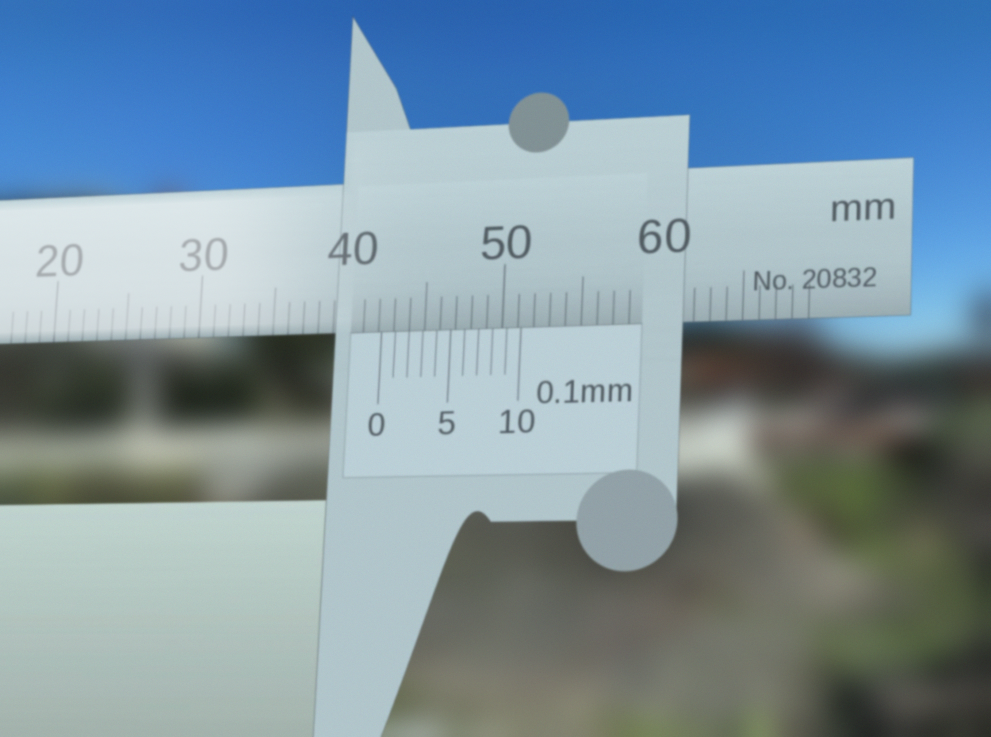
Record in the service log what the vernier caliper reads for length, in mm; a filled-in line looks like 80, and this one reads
42.2
